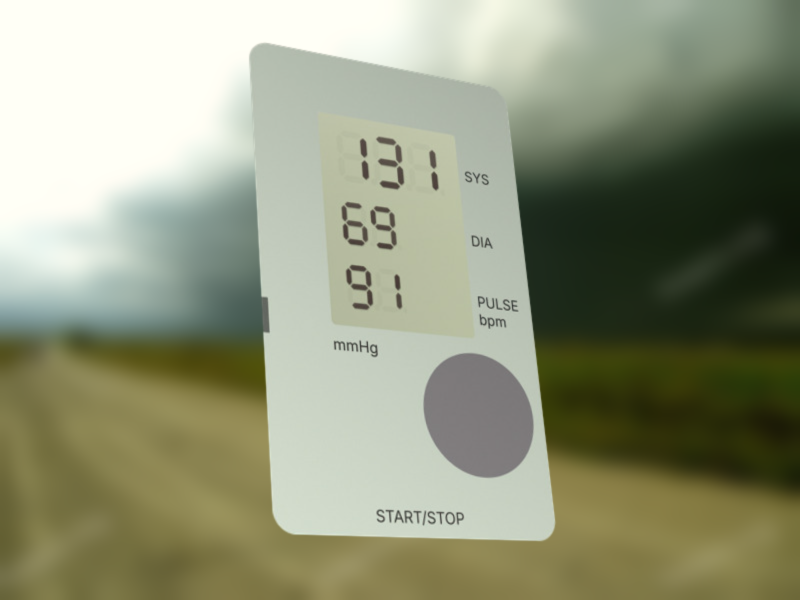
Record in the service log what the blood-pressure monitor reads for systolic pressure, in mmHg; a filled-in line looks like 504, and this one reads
131
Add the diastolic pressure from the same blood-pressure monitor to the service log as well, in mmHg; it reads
69
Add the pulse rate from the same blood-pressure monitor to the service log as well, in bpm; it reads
91
